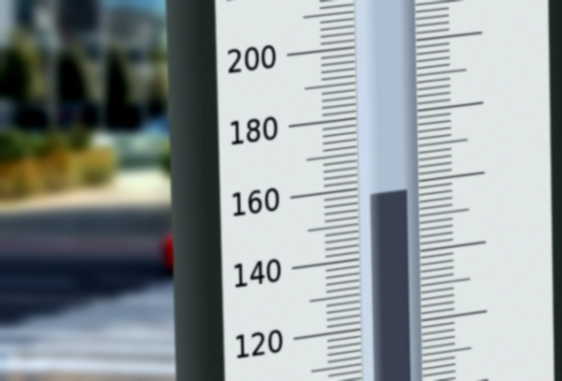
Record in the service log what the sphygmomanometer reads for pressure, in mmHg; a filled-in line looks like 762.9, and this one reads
158
